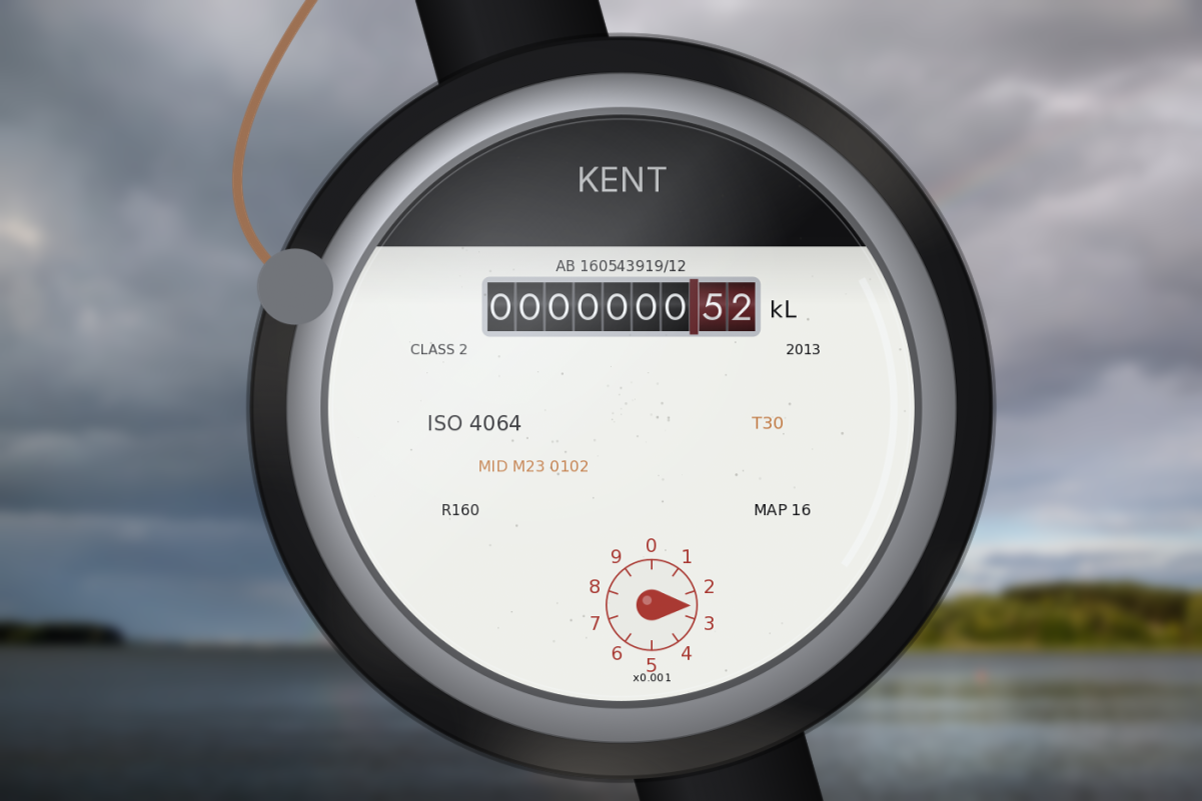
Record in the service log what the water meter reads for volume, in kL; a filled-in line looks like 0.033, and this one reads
0.522
